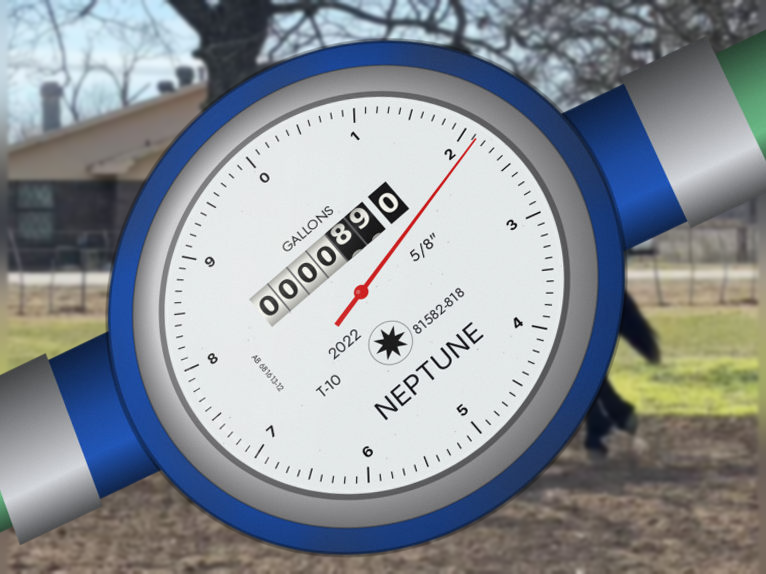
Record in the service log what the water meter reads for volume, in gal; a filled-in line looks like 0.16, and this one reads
892.1
